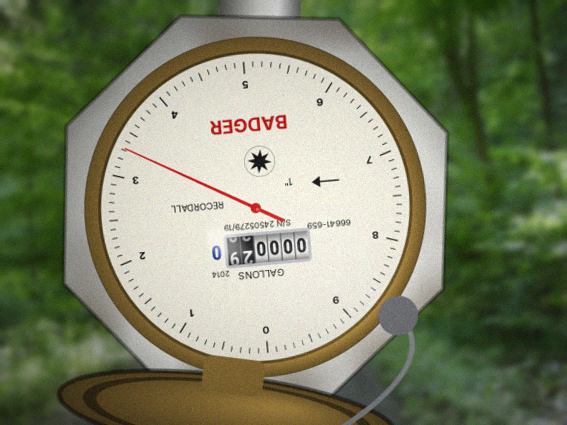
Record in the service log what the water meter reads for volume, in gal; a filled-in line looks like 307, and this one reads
293.3
